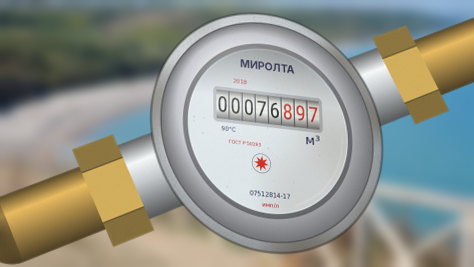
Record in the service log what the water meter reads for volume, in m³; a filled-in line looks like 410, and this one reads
76.897
